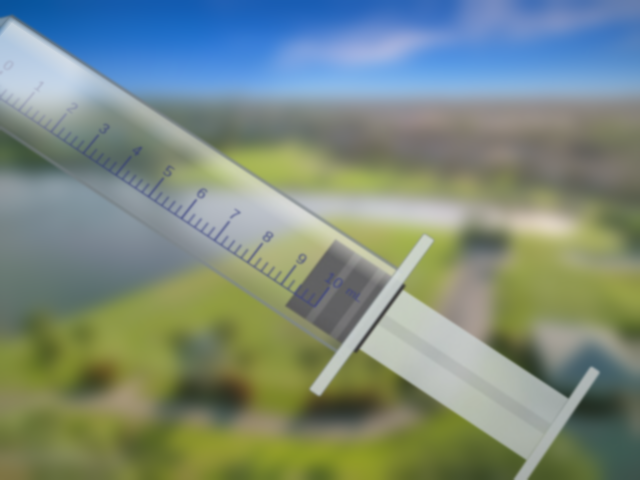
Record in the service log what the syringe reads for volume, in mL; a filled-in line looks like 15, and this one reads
9.4
